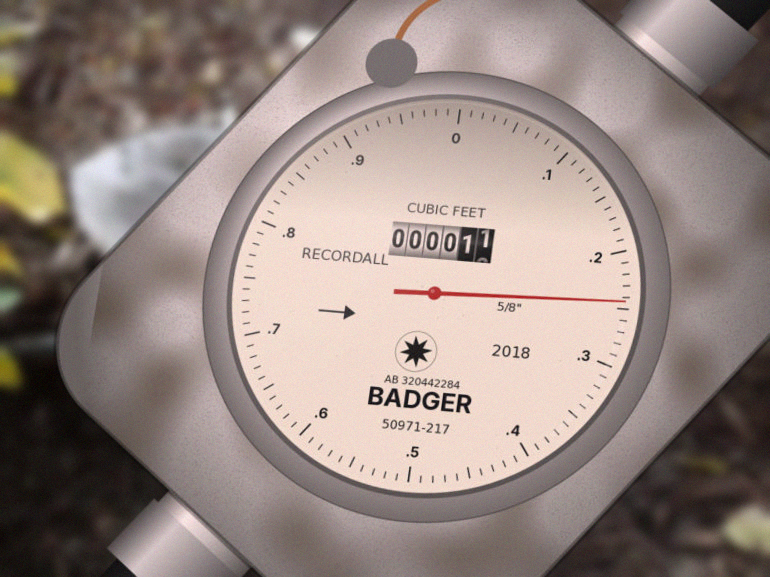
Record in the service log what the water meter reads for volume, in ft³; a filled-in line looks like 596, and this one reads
11.24
